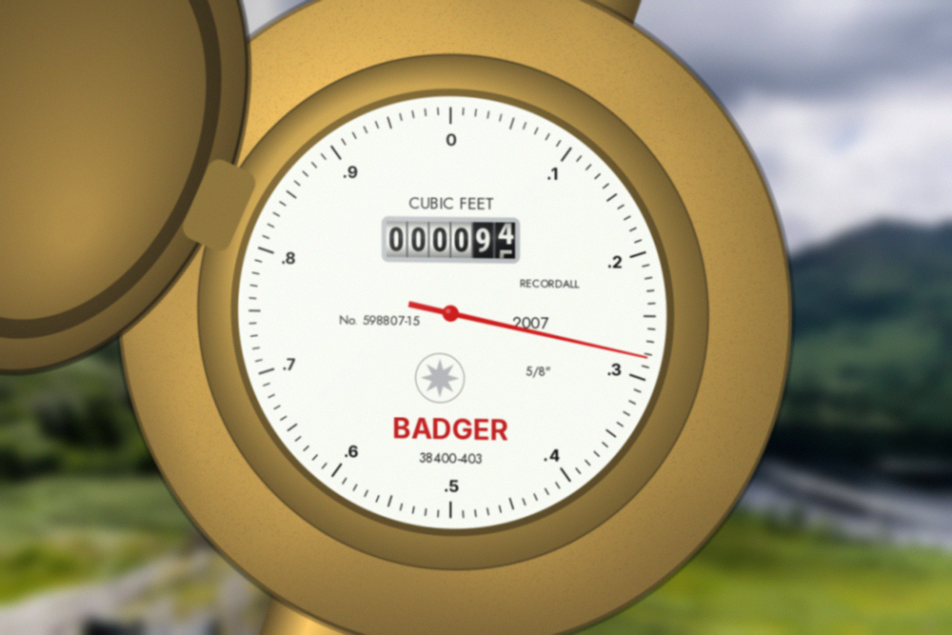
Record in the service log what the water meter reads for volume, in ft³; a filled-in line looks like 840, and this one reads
94.28
